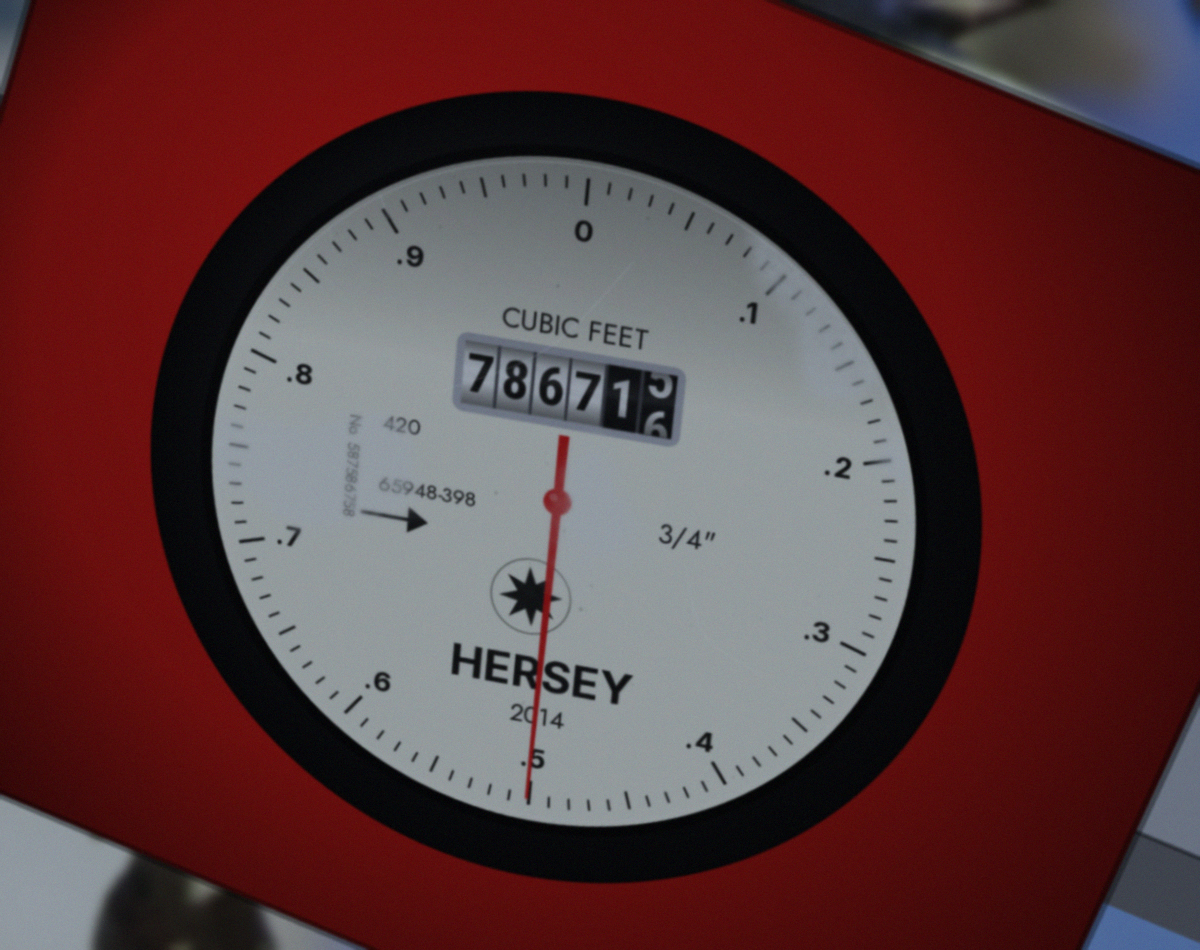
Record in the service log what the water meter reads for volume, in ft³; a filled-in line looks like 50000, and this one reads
786715.50
